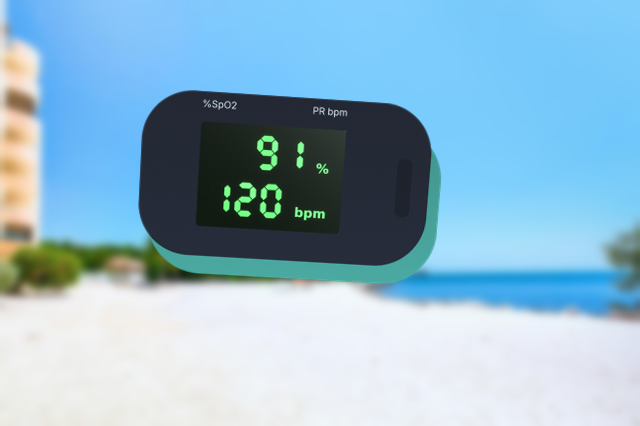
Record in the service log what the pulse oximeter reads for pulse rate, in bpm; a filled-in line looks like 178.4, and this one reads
120
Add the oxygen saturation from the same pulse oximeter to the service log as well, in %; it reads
91
